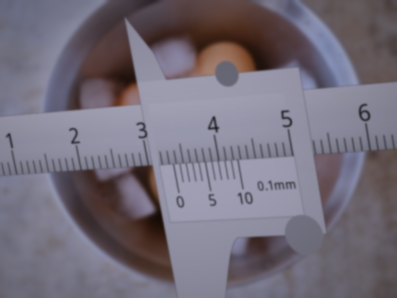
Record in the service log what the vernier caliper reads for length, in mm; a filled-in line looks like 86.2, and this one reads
33.6
